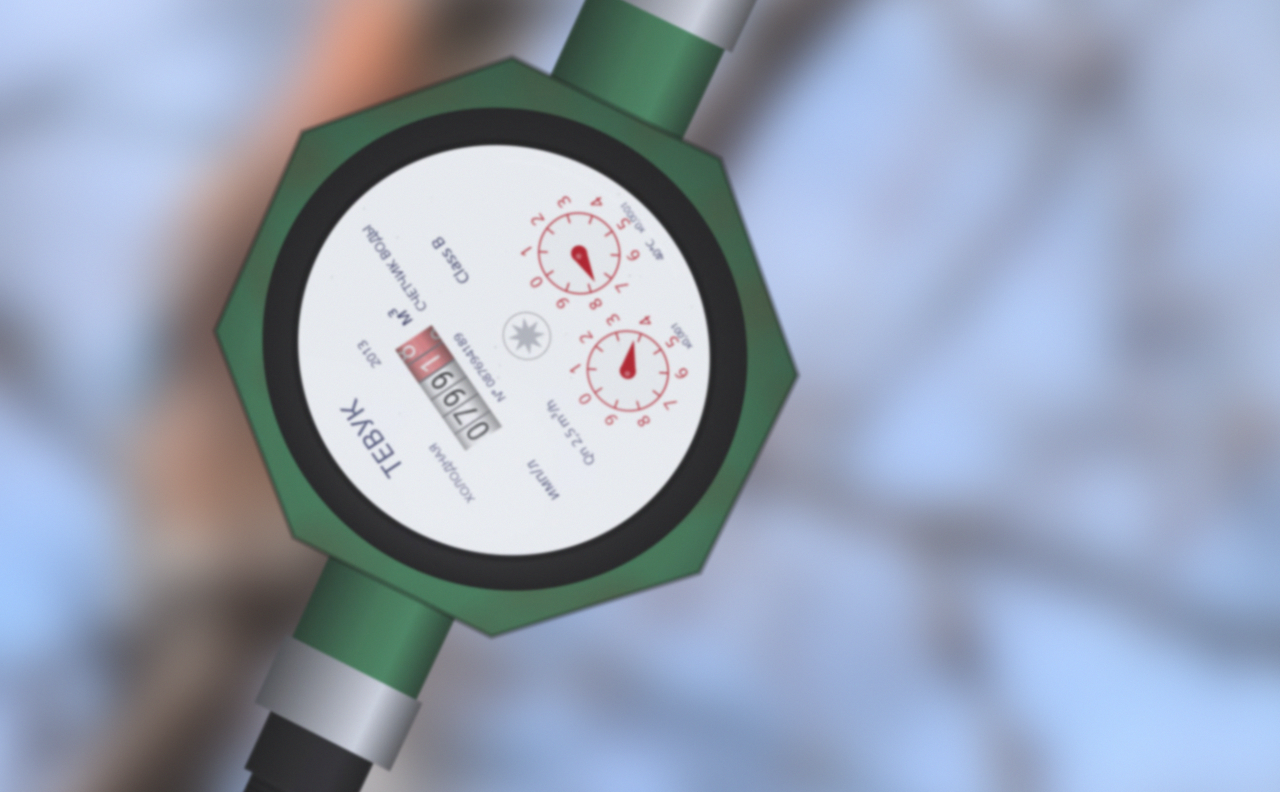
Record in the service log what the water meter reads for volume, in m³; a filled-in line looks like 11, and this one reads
799.1837
